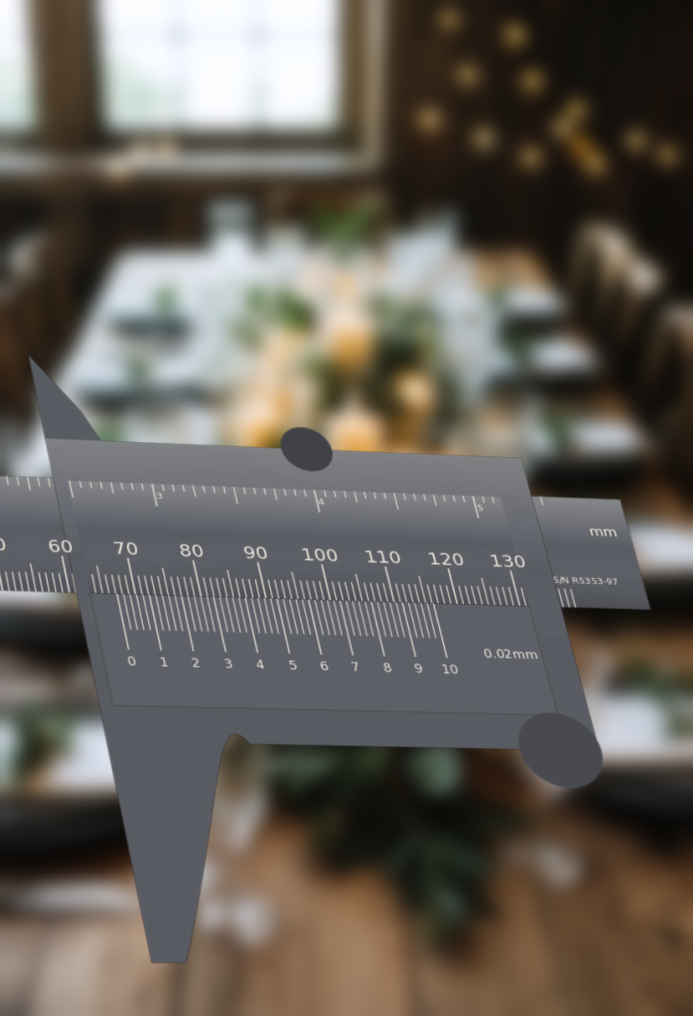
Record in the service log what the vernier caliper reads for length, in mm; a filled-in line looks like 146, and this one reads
67.2
